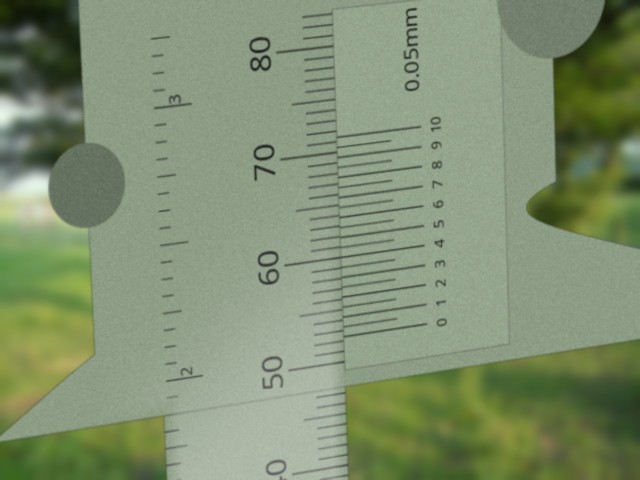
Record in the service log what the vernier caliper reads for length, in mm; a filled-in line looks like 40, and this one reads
52.4
